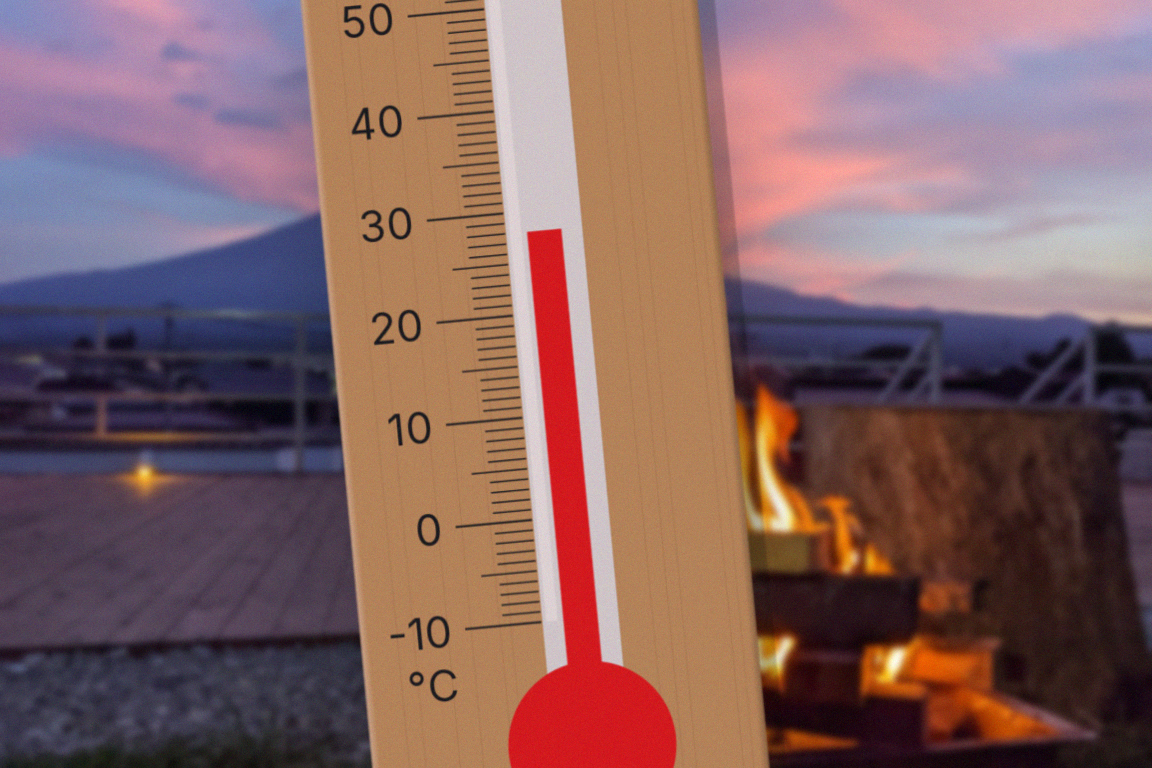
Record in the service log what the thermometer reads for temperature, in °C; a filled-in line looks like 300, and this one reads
28
